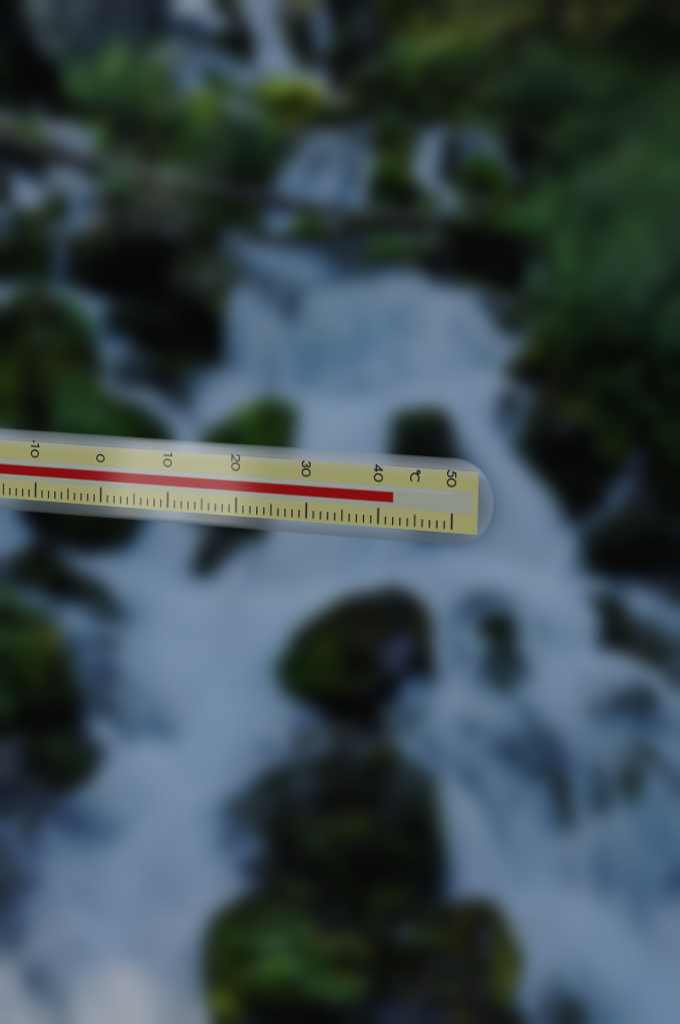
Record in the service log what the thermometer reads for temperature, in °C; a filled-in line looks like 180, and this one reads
42
